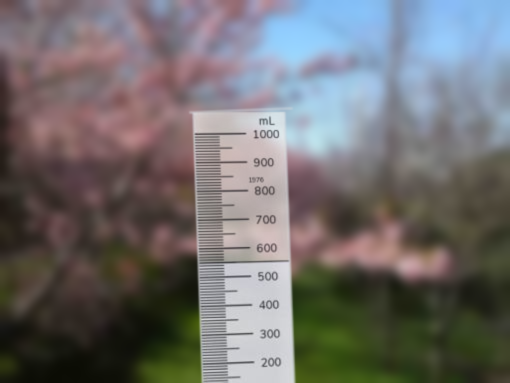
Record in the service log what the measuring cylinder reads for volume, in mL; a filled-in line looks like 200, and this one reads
550
